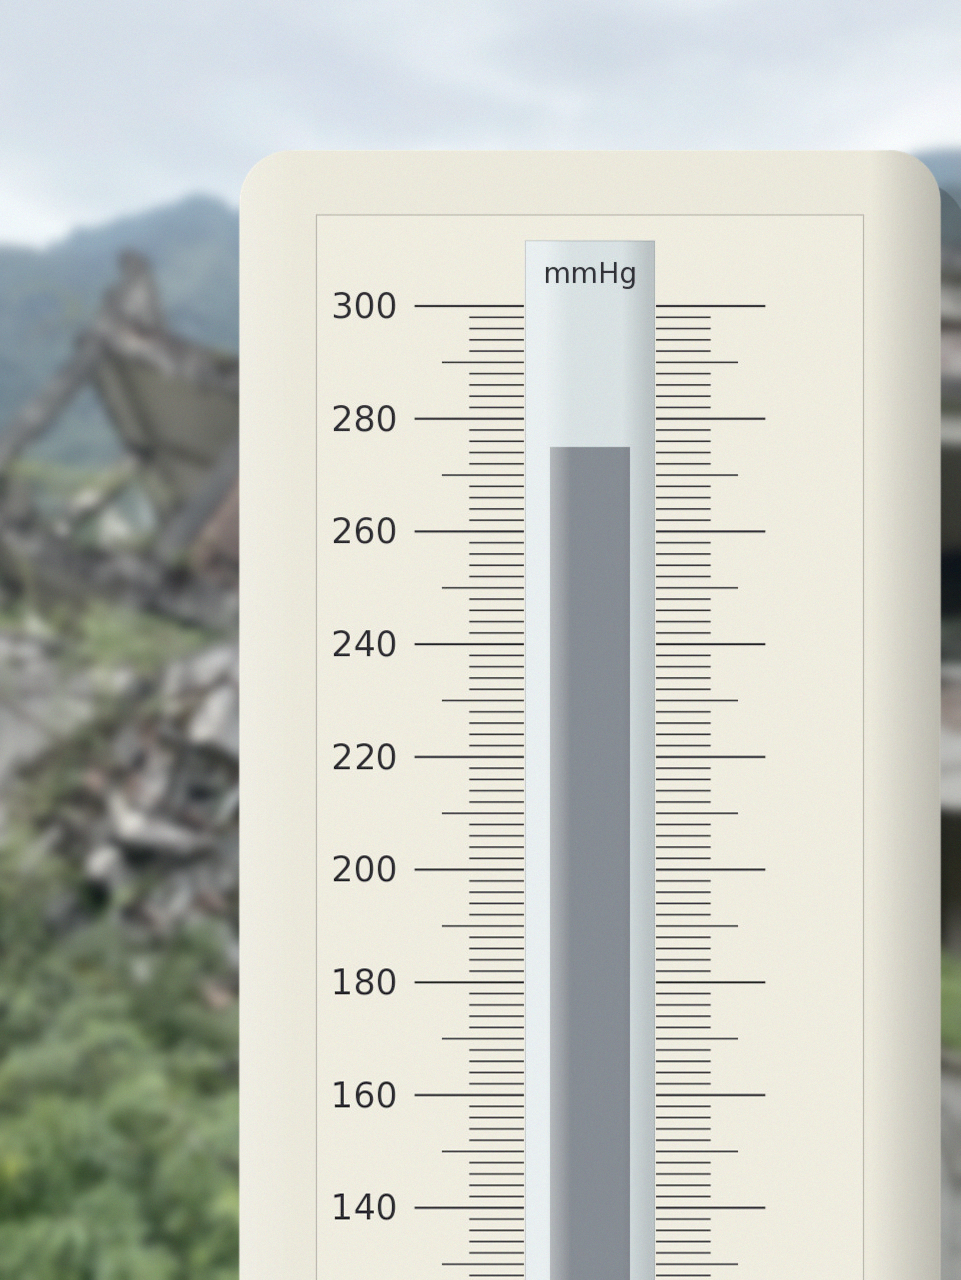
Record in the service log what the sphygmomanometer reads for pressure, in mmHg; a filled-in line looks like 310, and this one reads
275
